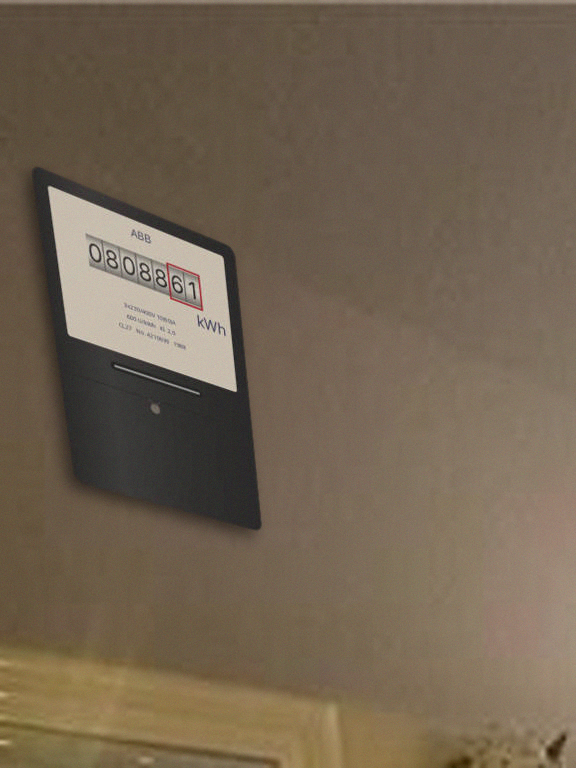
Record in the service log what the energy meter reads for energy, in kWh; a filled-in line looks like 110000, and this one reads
8088.61
